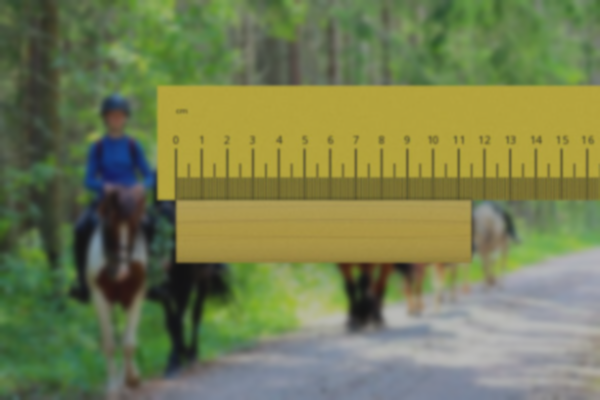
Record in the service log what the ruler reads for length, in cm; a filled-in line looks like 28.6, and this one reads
11.5
